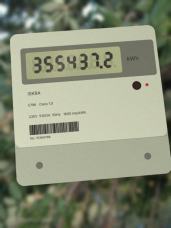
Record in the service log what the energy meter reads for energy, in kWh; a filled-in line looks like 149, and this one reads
355437.2
